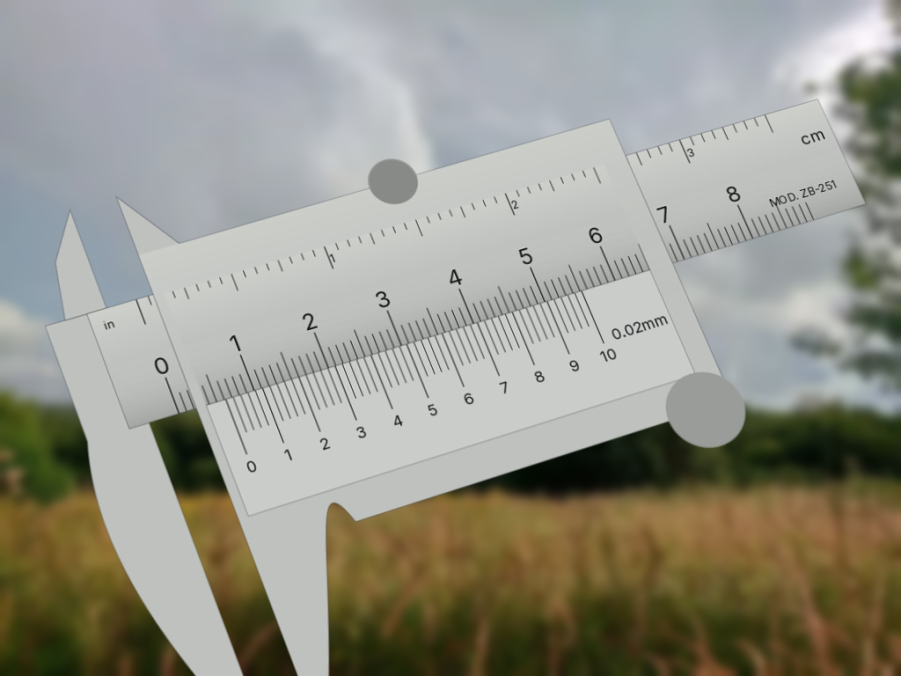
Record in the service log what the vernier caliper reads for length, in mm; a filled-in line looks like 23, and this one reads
6.2
